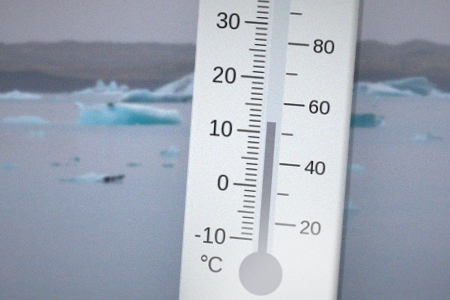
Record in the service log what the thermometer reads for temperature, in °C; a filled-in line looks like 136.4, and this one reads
12
